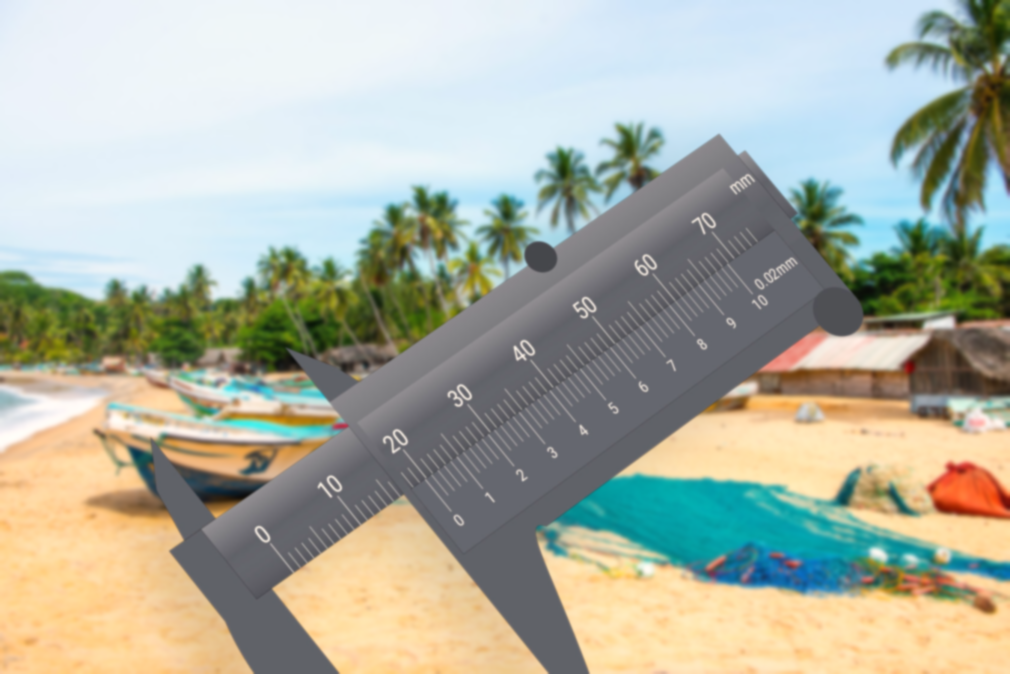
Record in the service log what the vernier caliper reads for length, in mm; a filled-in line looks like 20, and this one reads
19.8
